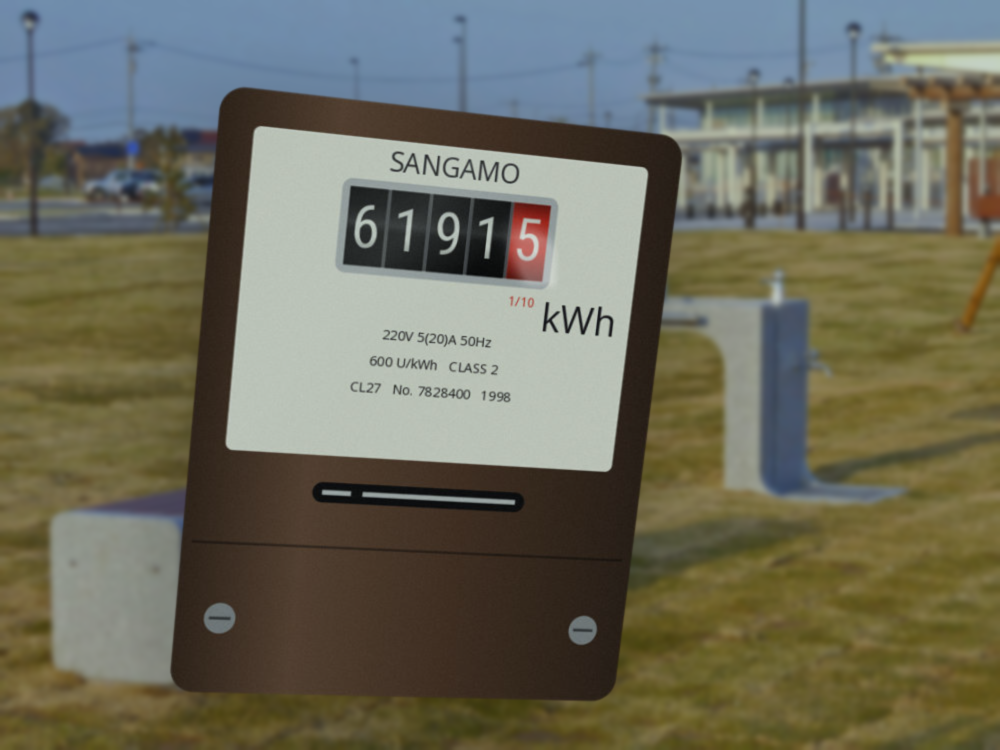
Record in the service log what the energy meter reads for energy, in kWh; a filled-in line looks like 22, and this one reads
6191.5
